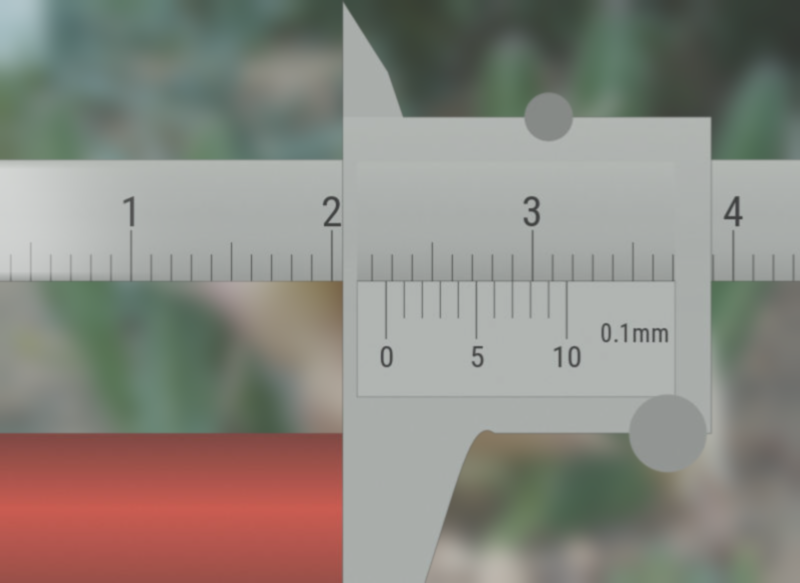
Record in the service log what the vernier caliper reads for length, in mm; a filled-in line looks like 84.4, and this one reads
22.7
